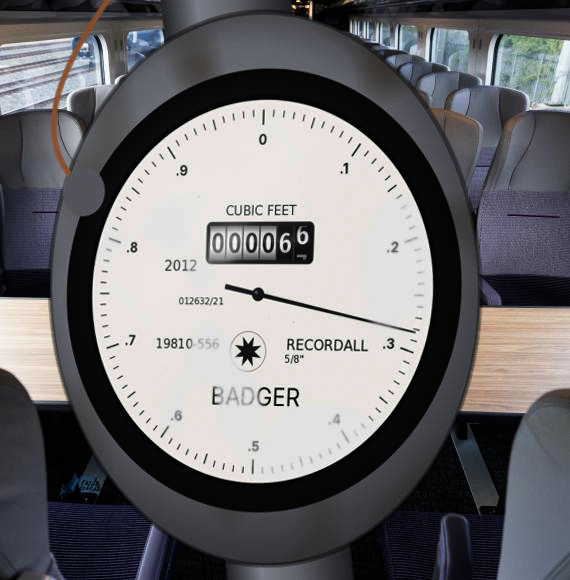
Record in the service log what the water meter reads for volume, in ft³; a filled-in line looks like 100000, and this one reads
66.28
